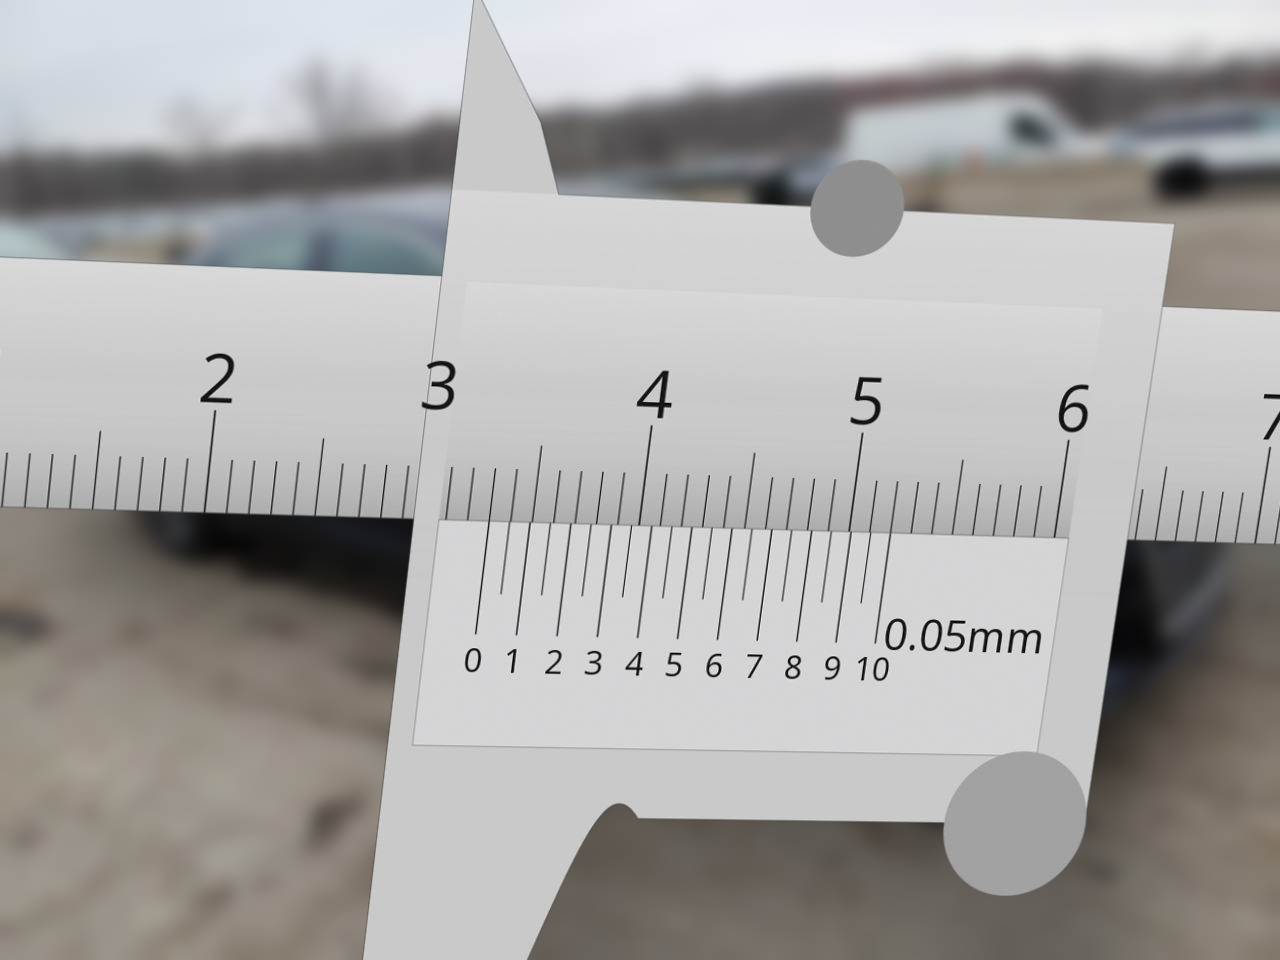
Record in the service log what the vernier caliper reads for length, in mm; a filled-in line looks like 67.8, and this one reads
33.0
